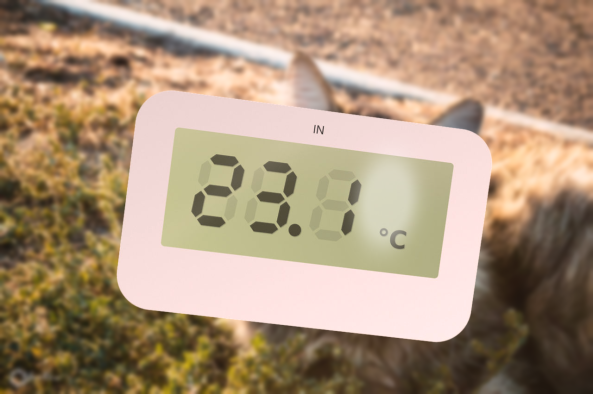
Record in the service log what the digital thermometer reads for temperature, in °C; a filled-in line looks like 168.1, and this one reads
23.1
